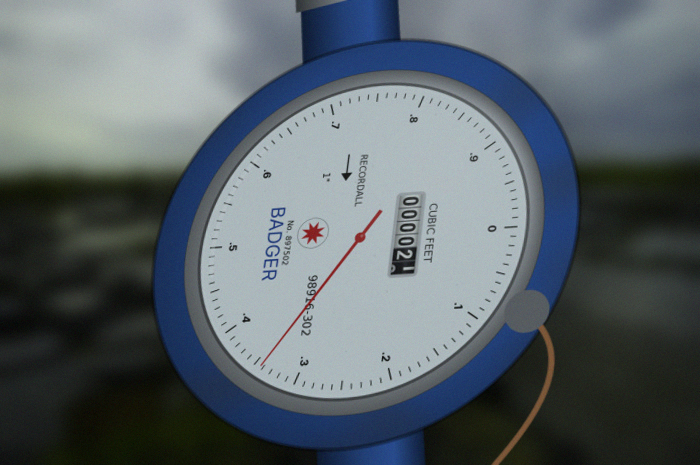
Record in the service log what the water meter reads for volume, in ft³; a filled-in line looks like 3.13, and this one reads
21.34
